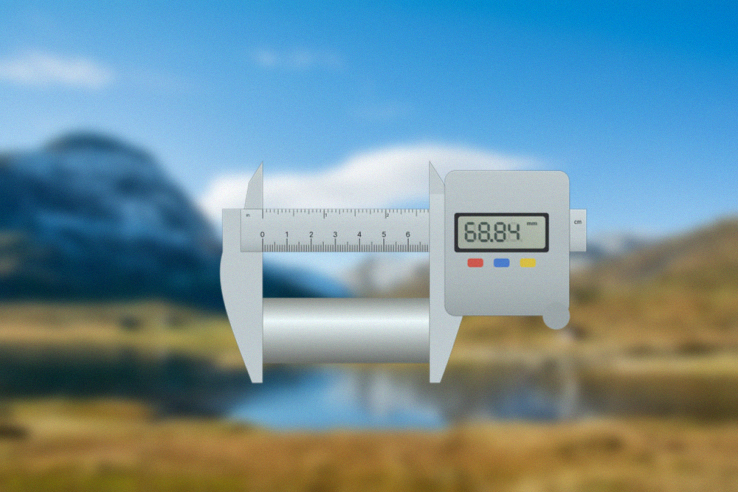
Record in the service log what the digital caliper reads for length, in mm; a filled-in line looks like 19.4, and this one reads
68.84
